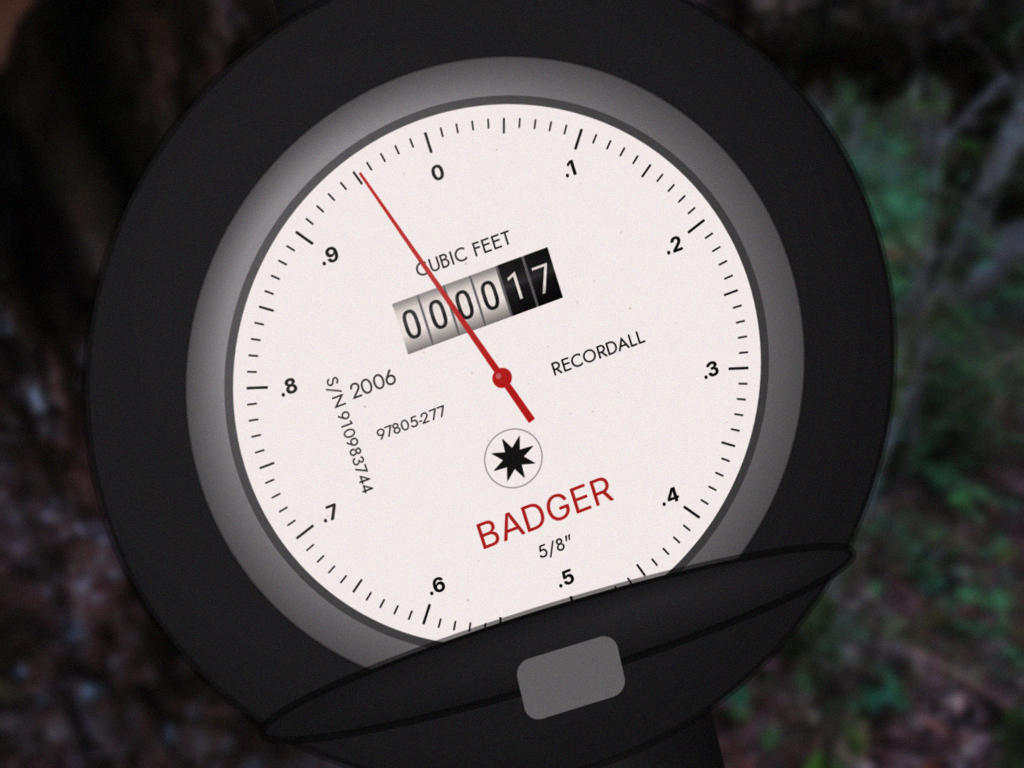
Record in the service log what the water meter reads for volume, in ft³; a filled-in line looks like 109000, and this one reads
16.95
